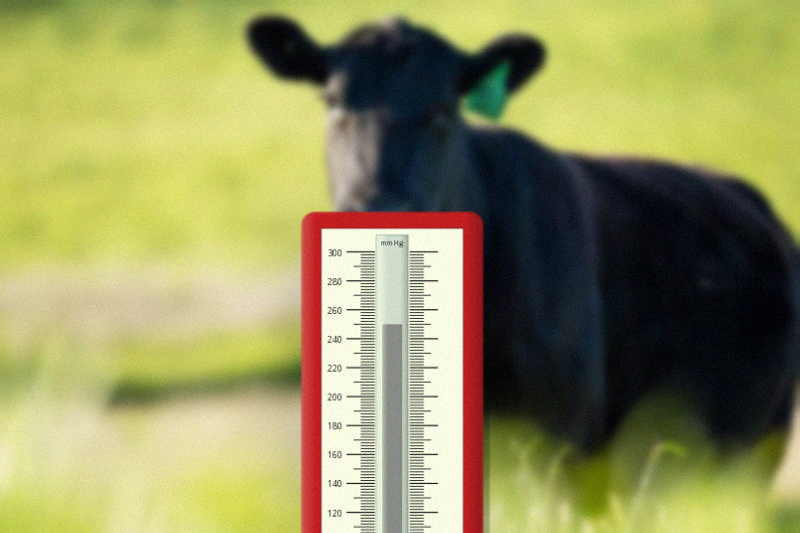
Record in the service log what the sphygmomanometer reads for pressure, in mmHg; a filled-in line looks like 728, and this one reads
250
